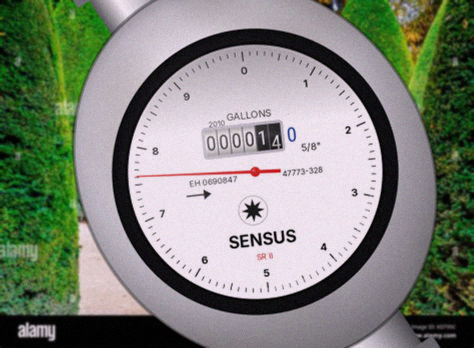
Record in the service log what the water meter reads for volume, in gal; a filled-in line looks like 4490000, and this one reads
137.6
